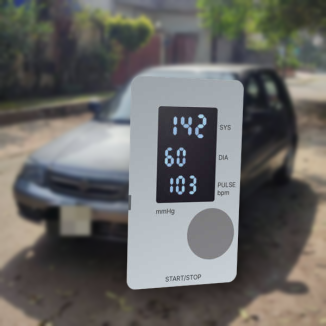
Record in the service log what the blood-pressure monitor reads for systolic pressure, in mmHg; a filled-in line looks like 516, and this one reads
142
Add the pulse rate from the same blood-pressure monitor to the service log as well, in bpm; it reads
103
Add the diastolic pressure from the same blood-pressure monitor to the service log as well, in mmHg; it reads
60
